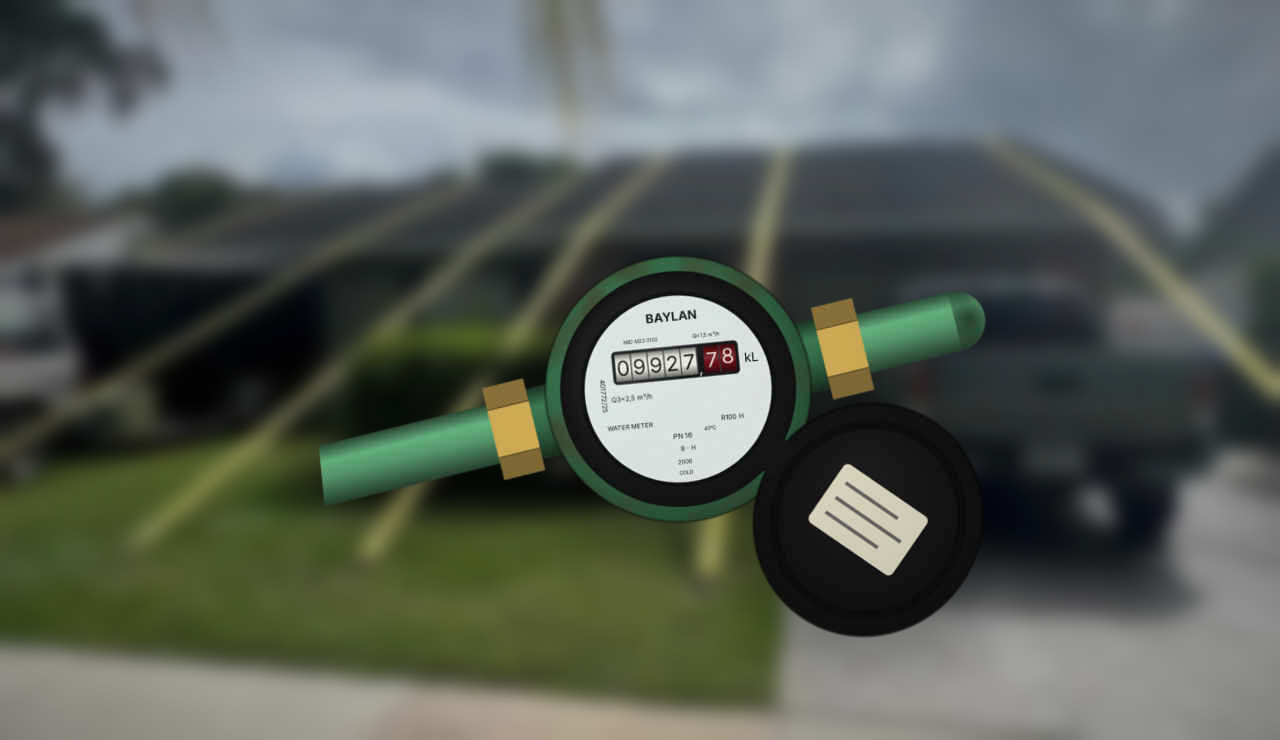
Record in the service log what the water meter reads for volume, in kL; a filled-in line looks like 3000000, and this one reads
9927.78
